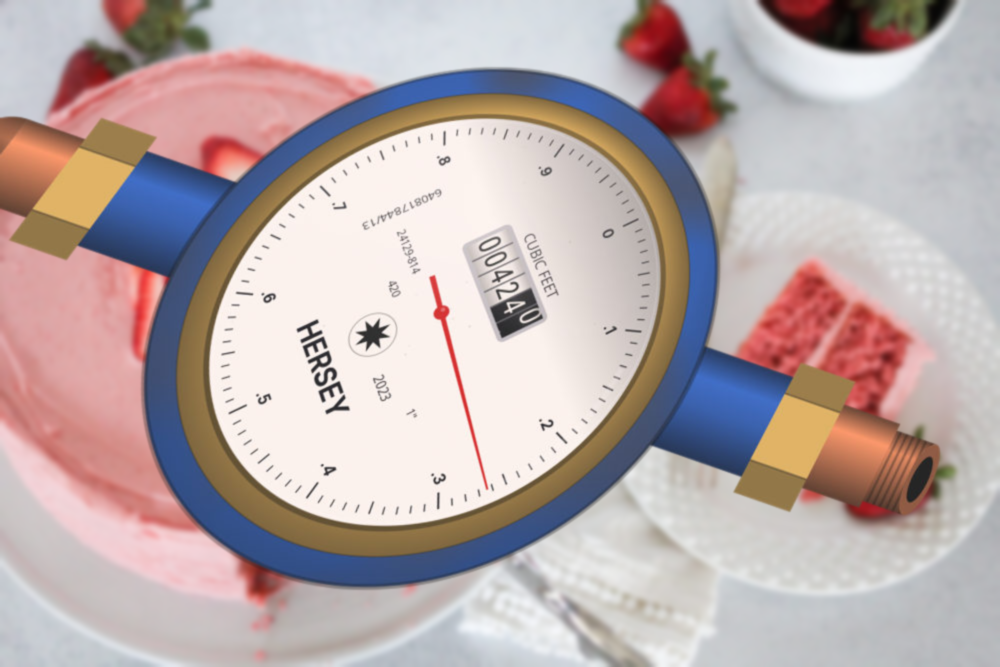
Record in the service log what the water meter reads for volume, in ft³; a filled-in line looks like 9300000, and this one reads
4240.26
